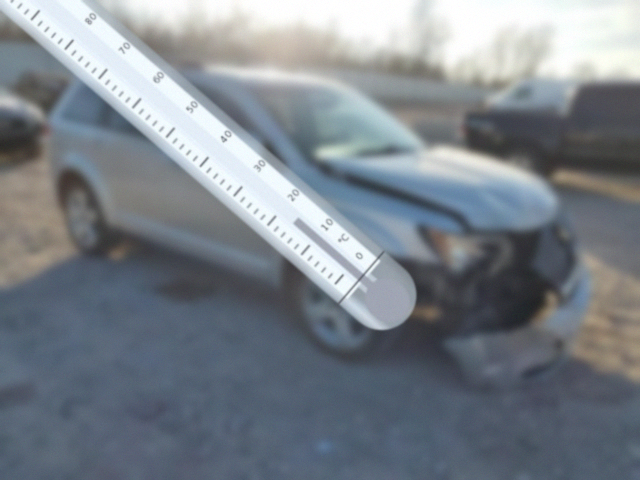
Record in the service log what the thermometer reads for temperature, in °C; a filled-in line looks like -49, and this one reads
16
